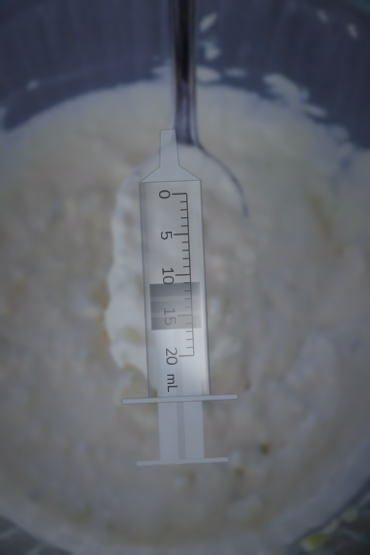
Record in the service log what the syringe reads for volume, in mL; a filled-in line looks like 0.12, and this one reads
11
